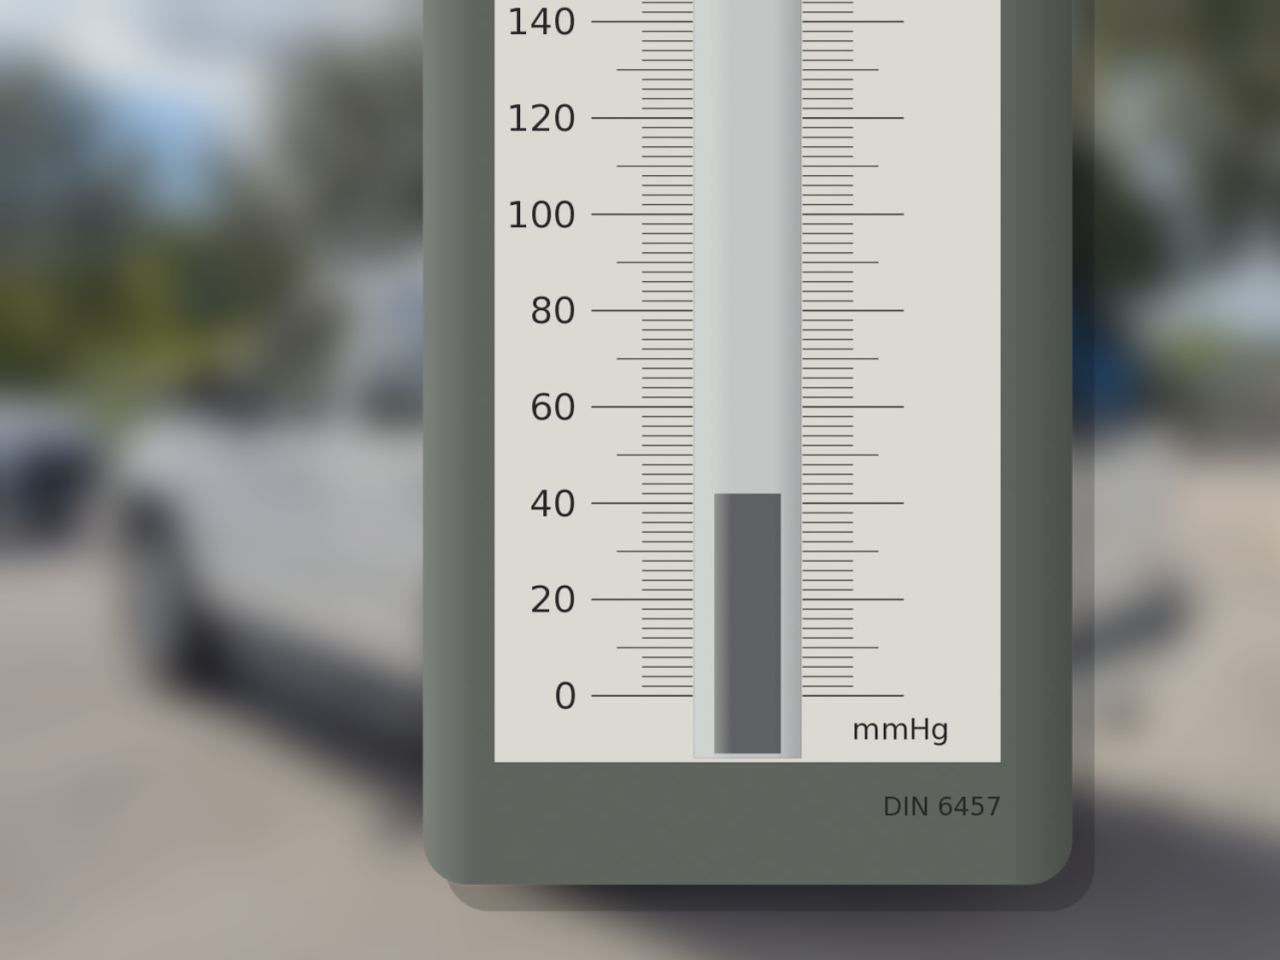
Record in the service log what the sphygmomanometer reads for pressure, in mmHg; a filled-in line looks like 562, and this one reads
42
